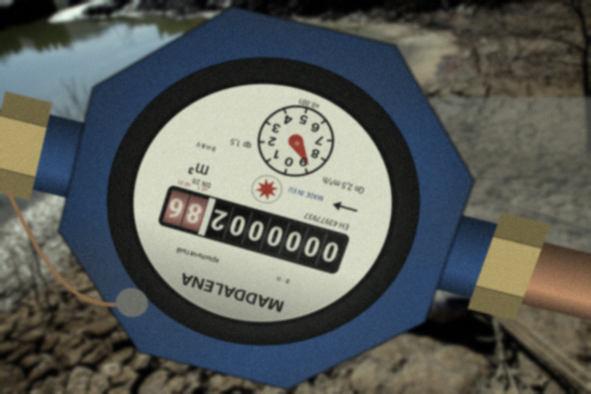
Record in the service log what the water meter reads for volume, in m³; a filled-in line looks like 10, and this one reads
2.868
